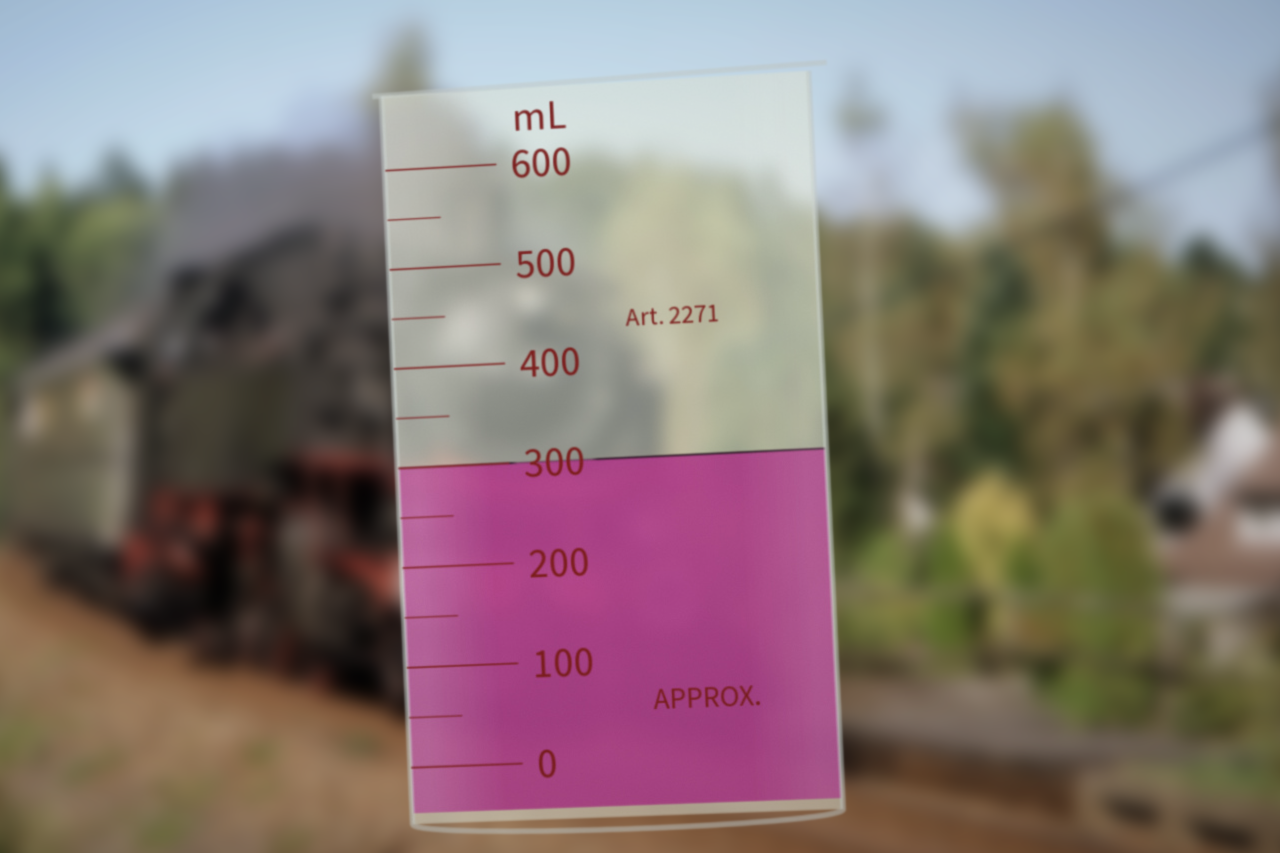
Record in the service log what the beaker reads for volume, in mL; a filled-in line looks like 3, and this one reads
300
